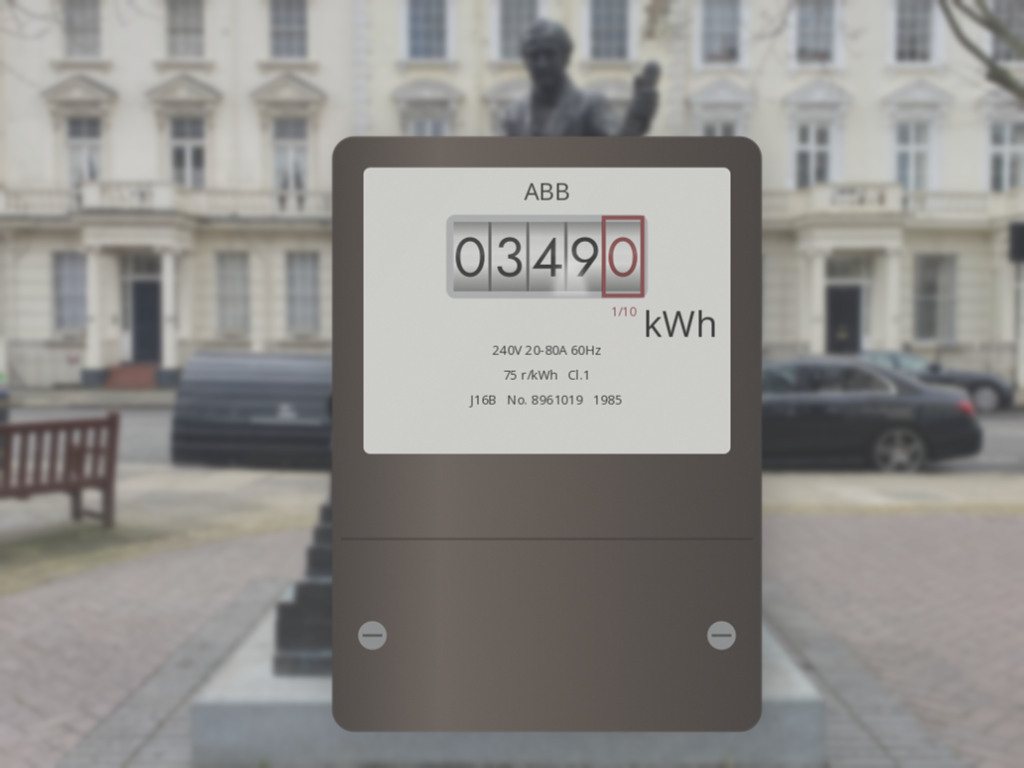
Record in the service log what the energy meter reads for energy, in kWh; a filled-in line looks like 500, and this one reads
349.0
